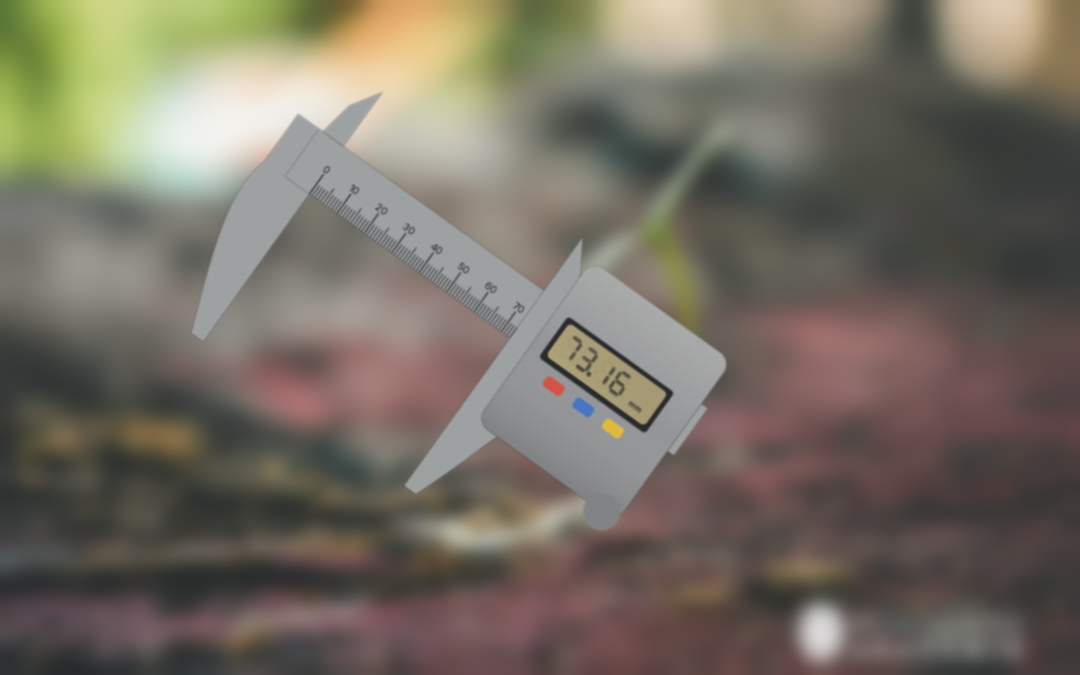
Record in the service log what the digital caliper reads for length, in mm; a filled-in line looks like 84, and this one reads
73.16
